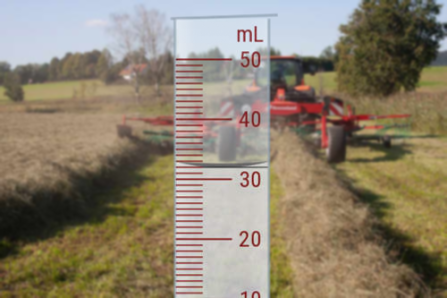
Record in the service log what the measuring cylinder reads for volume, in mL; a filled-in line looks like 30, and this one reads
32
